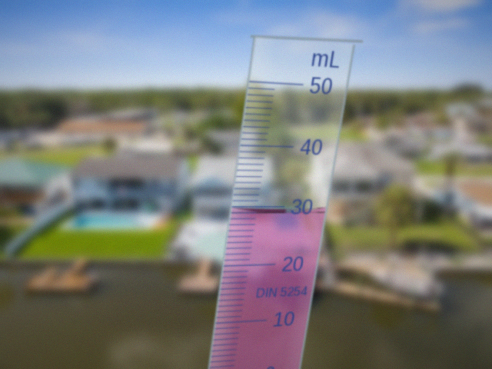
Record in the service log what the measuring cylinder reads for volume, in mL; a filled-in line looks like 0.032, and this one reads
29
